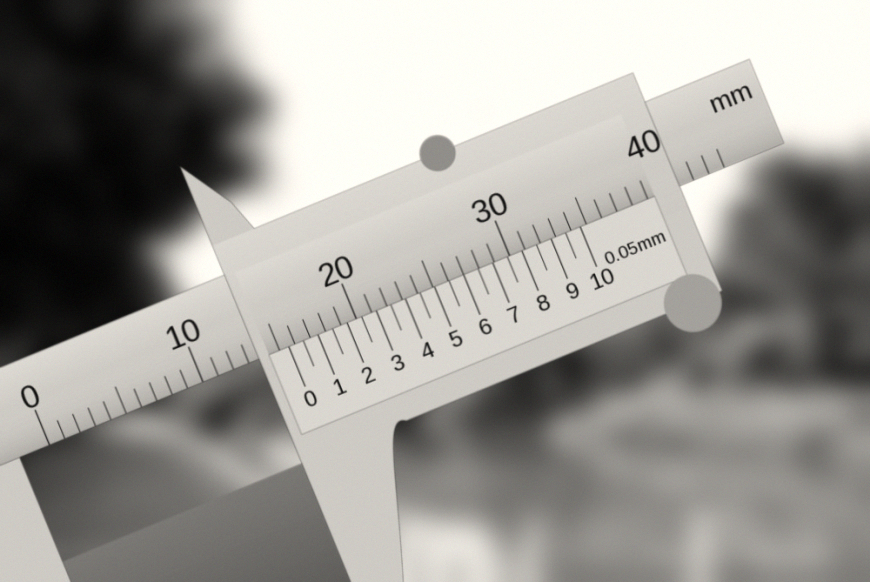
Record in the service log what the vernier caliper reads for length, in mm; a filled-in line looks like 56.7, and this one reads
15.6
